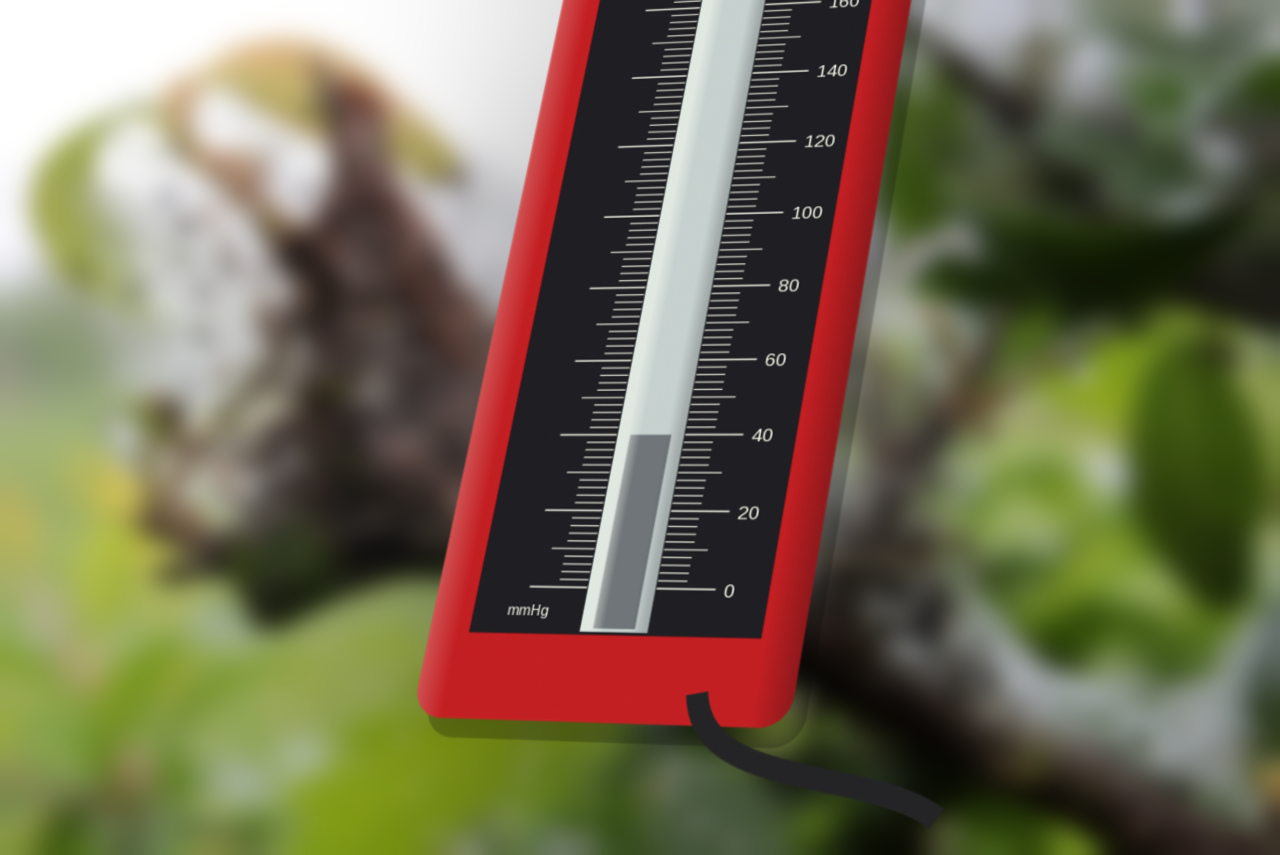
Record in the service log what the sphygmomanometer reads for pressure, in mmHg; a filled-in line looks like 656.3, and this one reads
40
